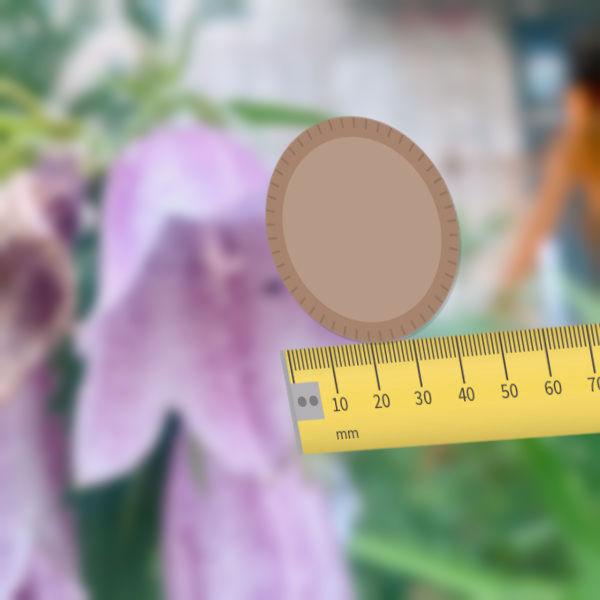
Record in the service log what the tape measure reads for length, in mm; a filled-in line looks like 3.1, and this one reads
45
